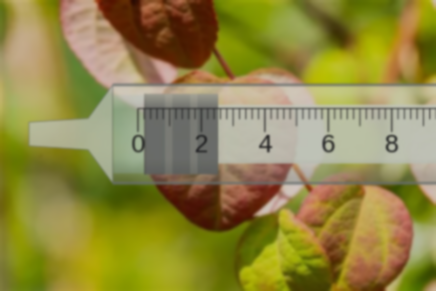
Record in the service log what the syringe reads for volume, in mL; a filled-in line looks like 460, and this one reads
0.2
